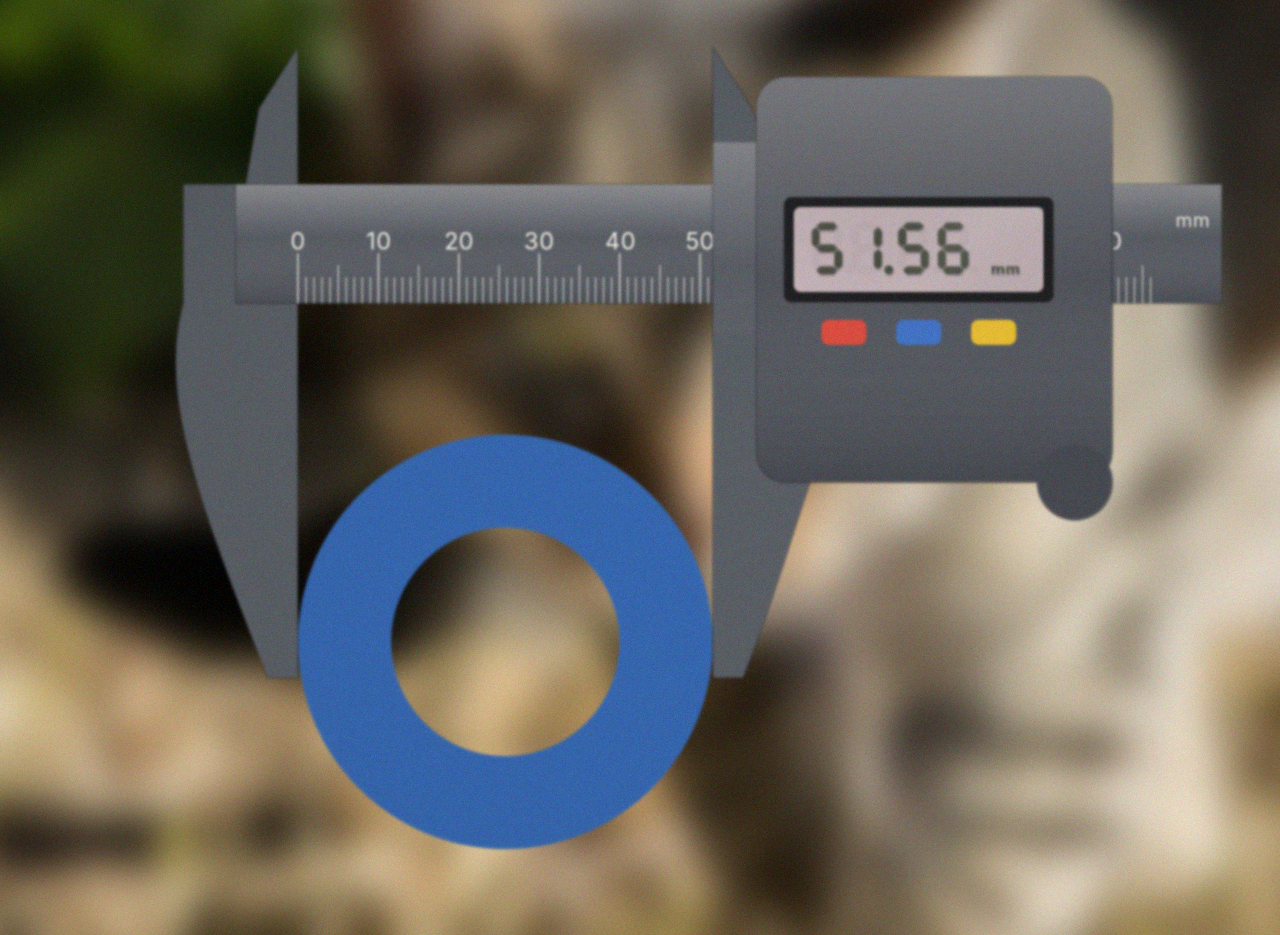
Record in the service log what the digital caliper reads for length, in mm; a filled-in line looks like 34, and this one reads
51.56
